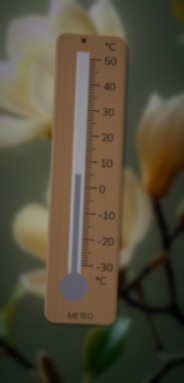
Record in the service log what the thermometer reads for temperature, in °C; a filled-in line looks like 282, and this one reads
5
